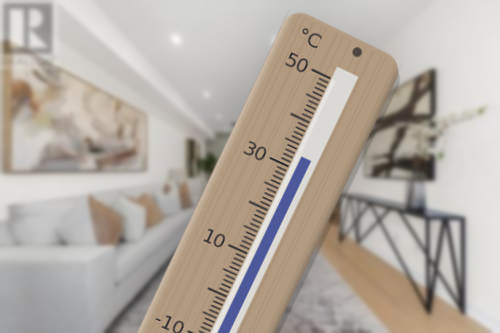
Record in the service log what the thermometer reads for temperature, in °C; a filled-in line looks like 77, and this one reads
33
